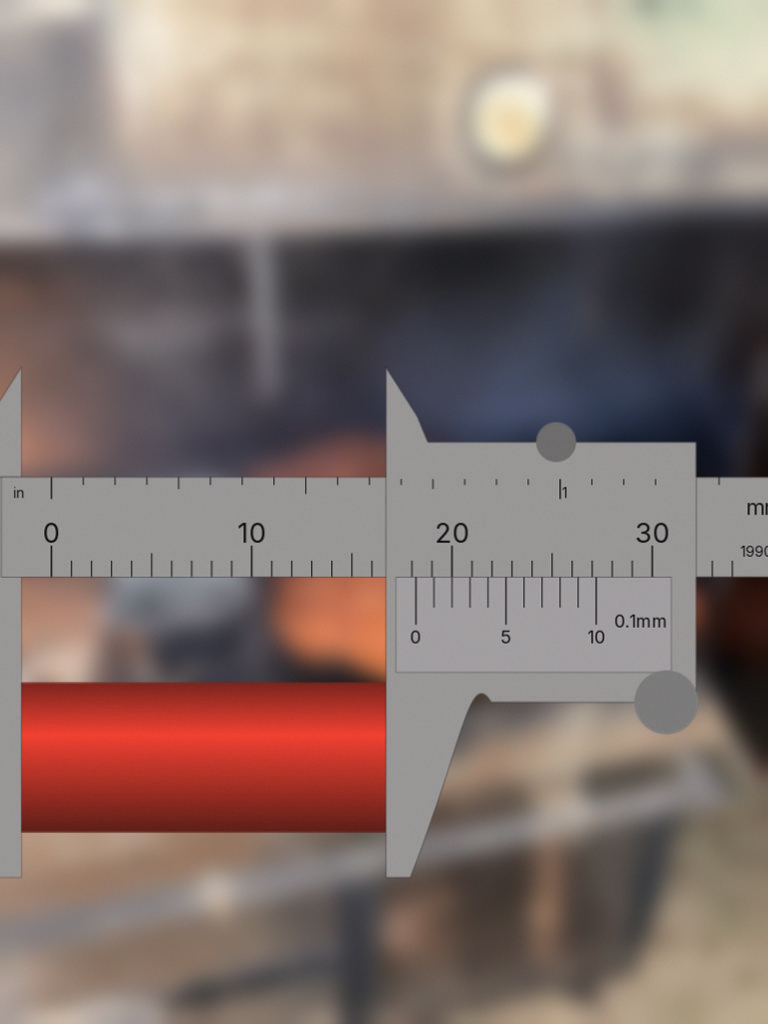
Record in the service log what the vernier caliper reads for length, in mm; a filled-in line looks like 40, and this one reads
18.2
